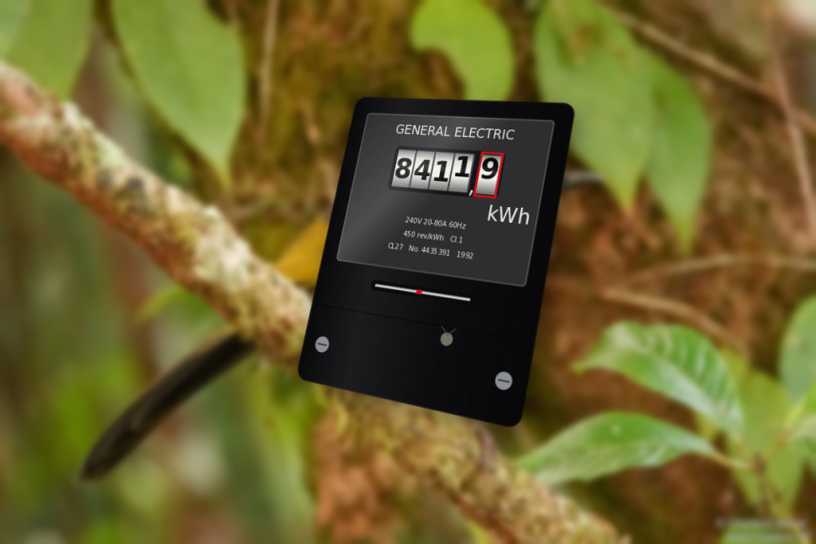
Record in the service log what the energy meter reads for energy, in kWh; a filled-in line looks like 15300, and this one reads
8411.9
